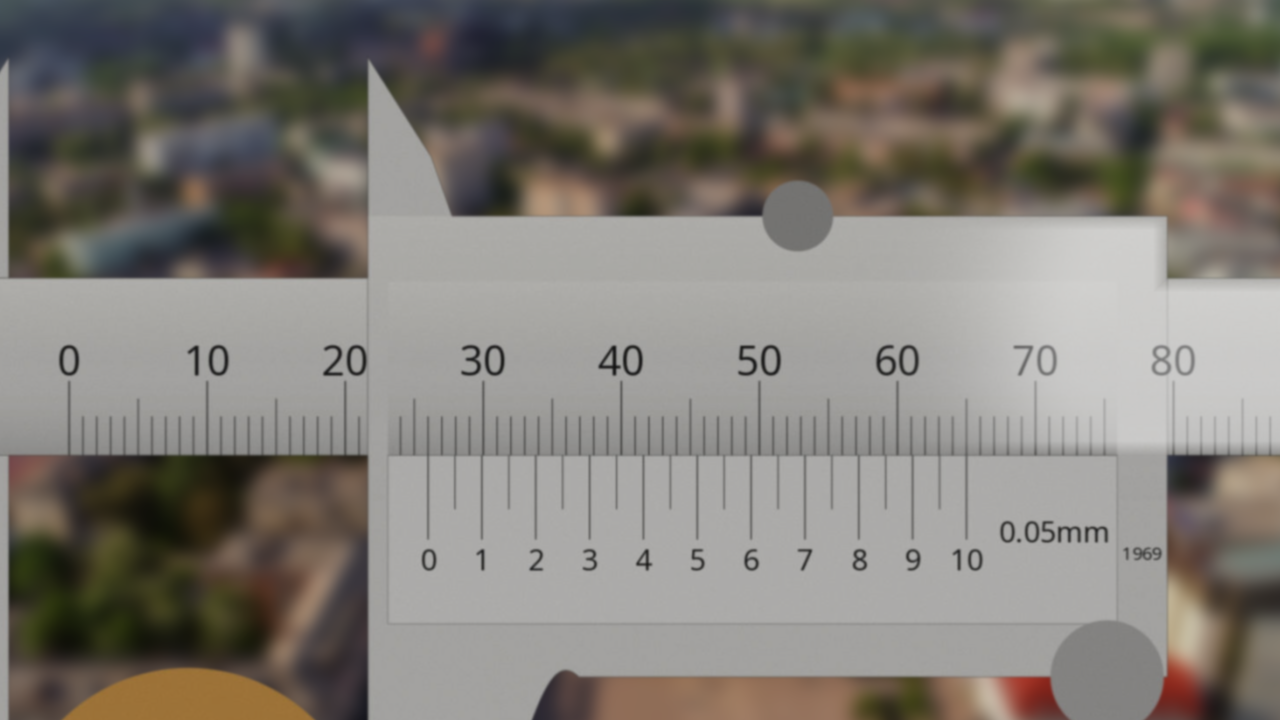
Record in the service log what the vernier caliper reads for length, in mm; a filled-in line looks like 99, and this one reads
26.0
